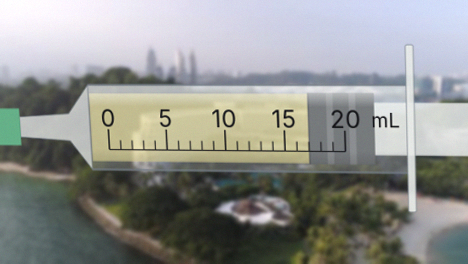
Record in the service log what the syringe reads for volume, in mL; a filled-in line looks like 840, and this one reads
17
